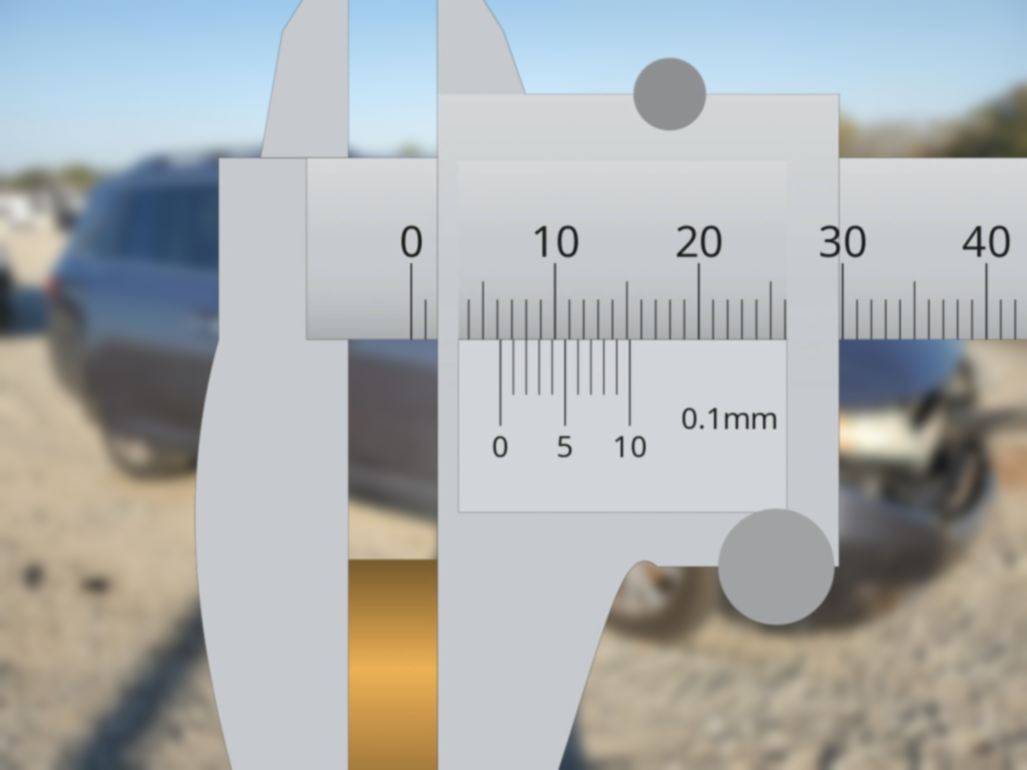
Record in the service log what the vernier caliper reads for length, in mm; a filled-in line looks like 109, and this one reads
6.2
